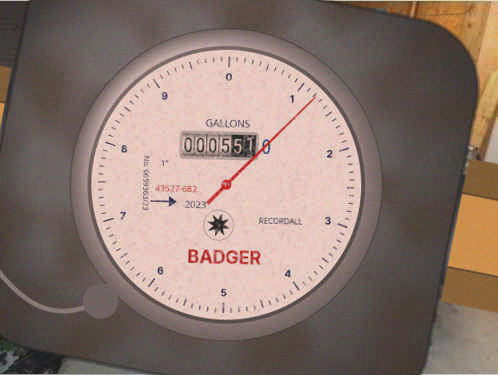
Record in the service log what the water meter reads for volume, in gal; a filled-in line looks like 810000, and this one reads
5511.2
